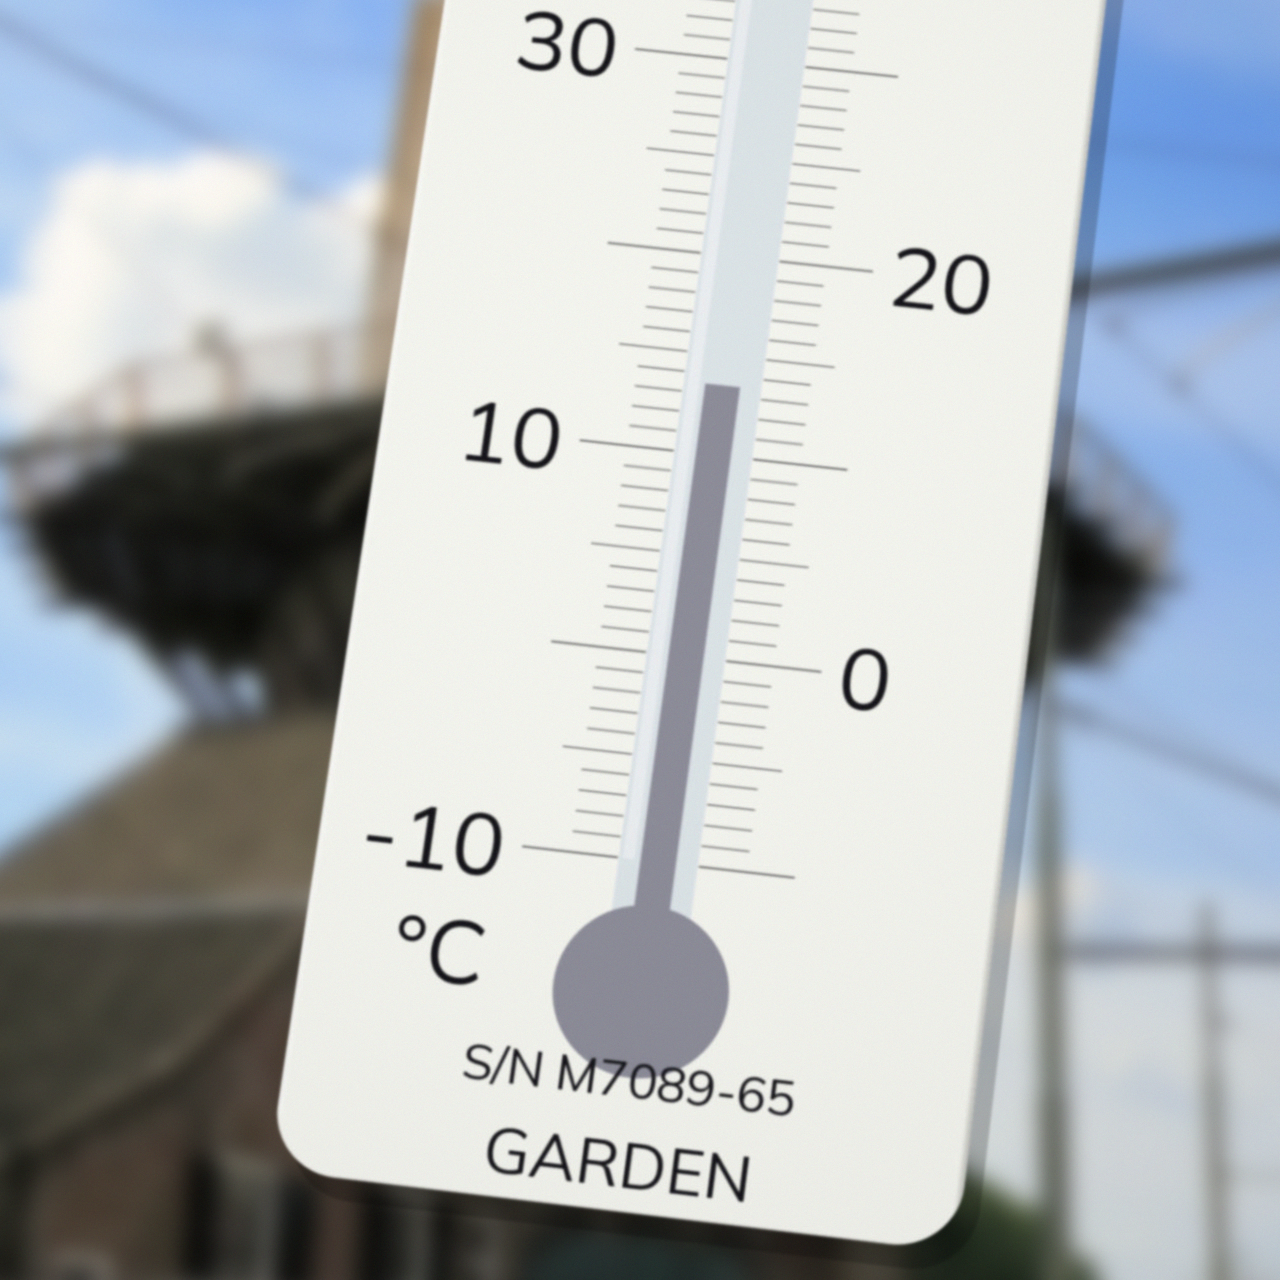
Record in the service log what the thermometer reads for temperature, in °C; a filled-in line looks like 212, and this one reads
13.5
